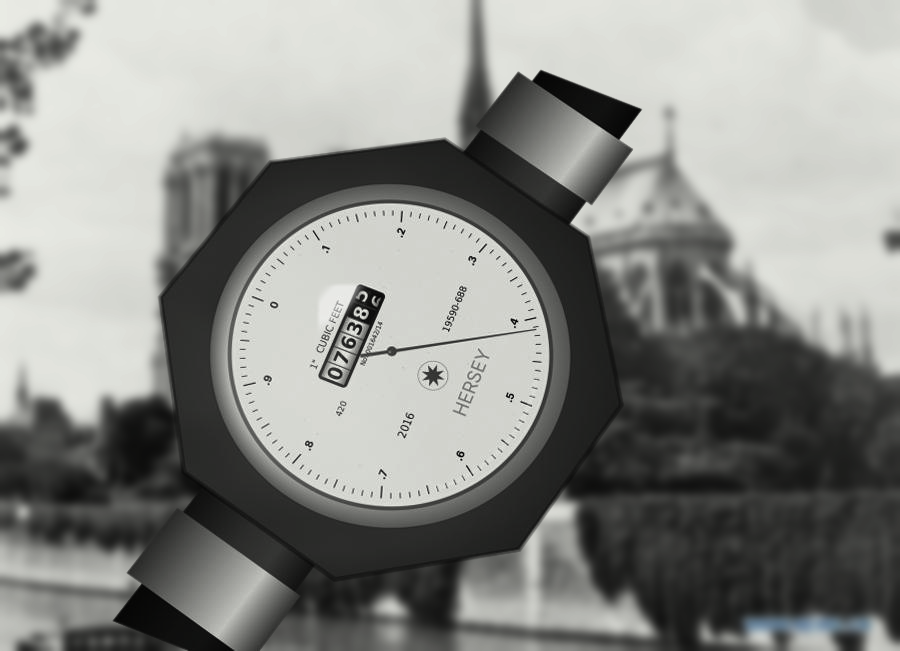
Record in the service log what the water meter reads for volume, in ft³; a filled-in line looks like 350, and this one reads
76385.41
